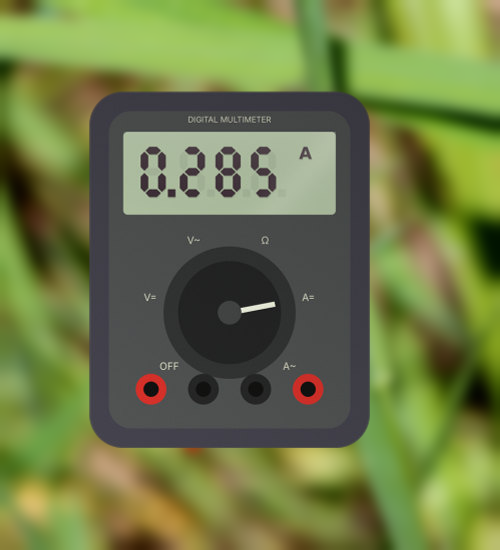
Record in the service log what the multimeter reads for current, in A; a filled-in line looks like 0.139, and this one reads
0.285
